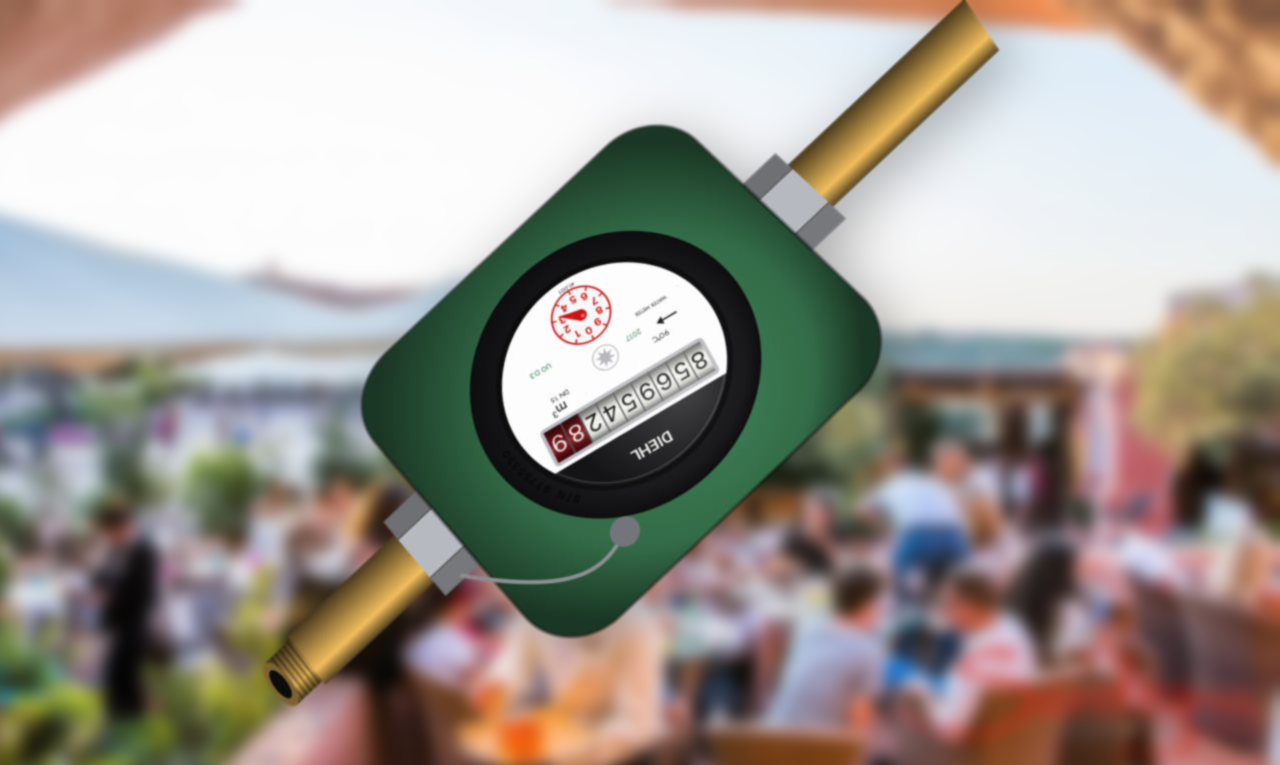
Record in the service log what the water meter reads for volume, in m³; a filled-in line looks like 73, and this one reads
8569542.893
